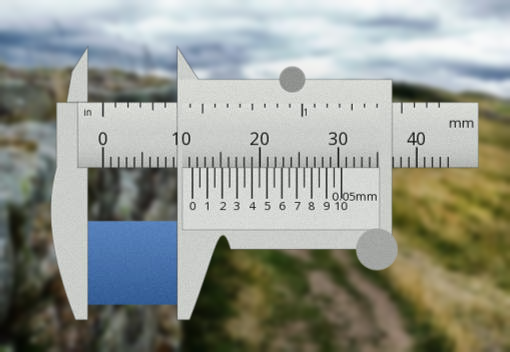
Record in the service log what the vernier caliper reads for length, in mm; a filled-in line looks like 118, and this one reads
11.4
